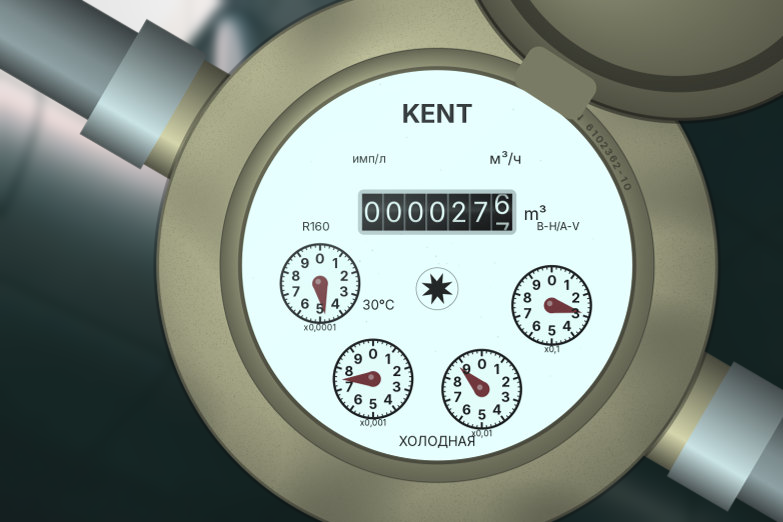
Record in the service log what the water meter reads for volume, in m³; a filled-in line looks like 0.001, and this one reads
276.2874
